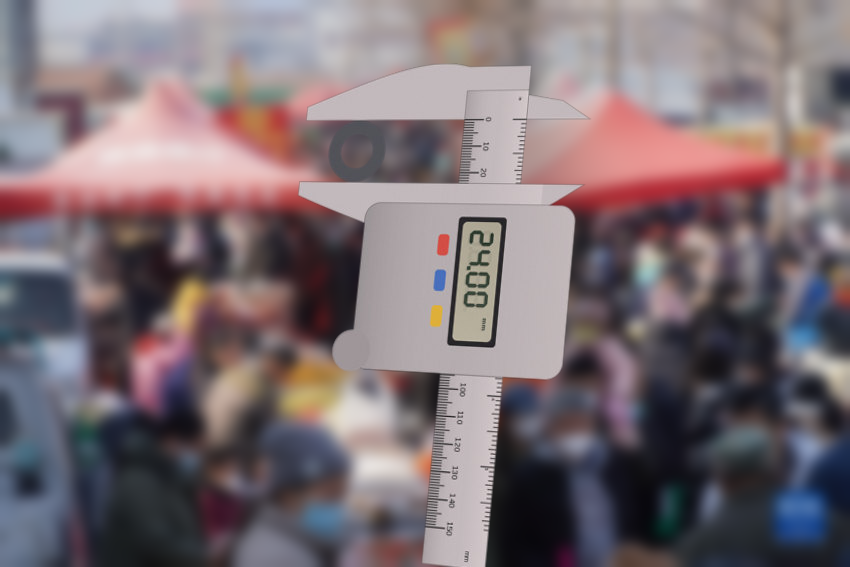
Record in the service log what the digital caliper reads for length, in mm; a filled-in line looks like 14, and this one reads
24.00
